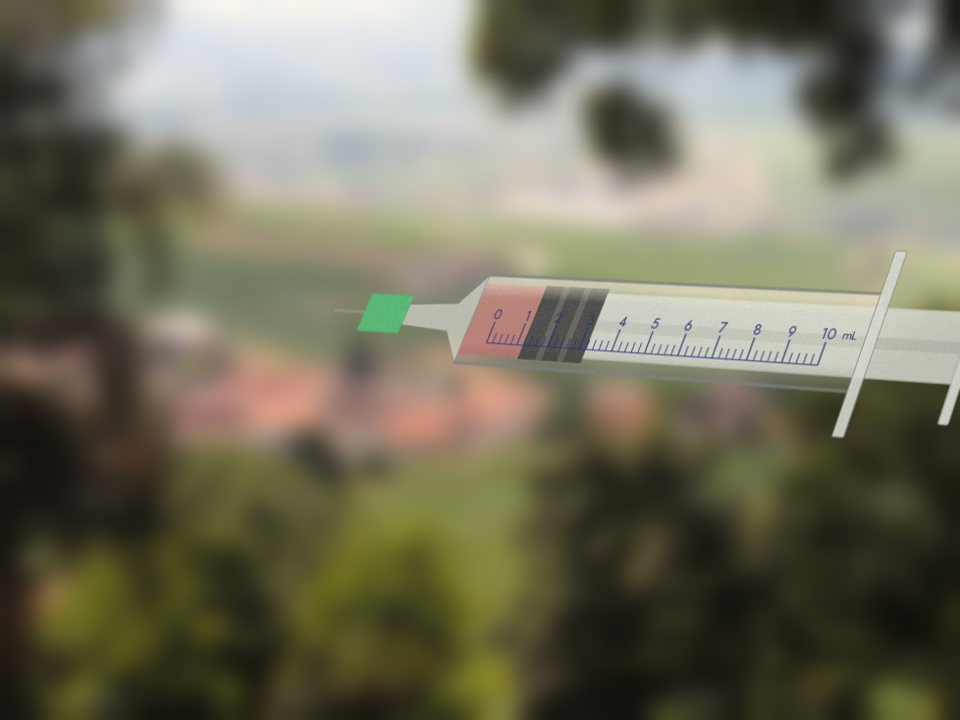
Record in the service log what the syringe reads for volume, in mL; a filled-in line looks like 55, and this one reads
1.2
